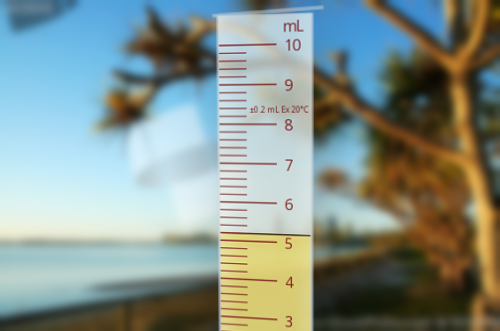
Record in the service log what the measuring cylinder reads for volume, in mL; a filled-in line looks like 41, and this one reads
5.2
